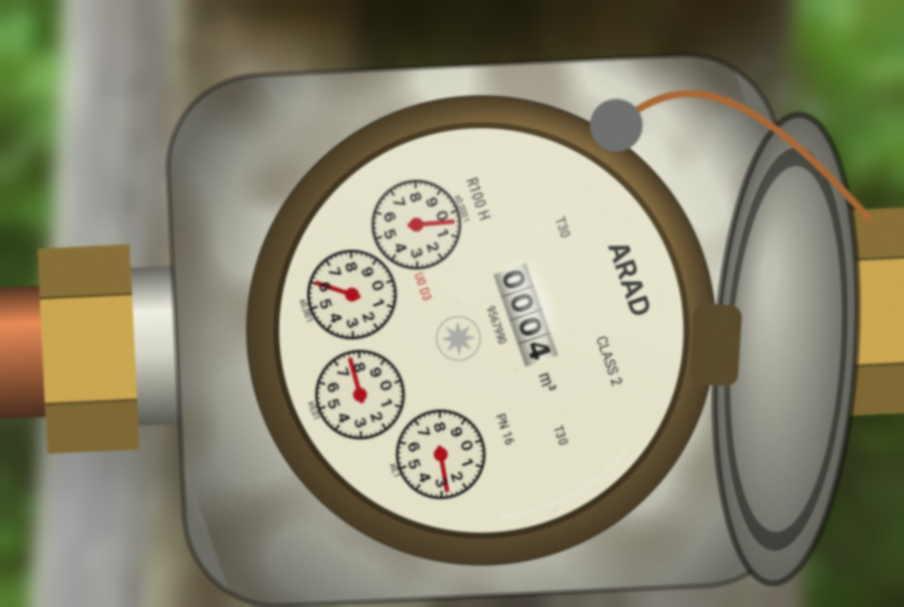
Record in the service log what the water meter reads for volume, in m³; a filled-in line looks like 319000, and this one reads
4.2760
